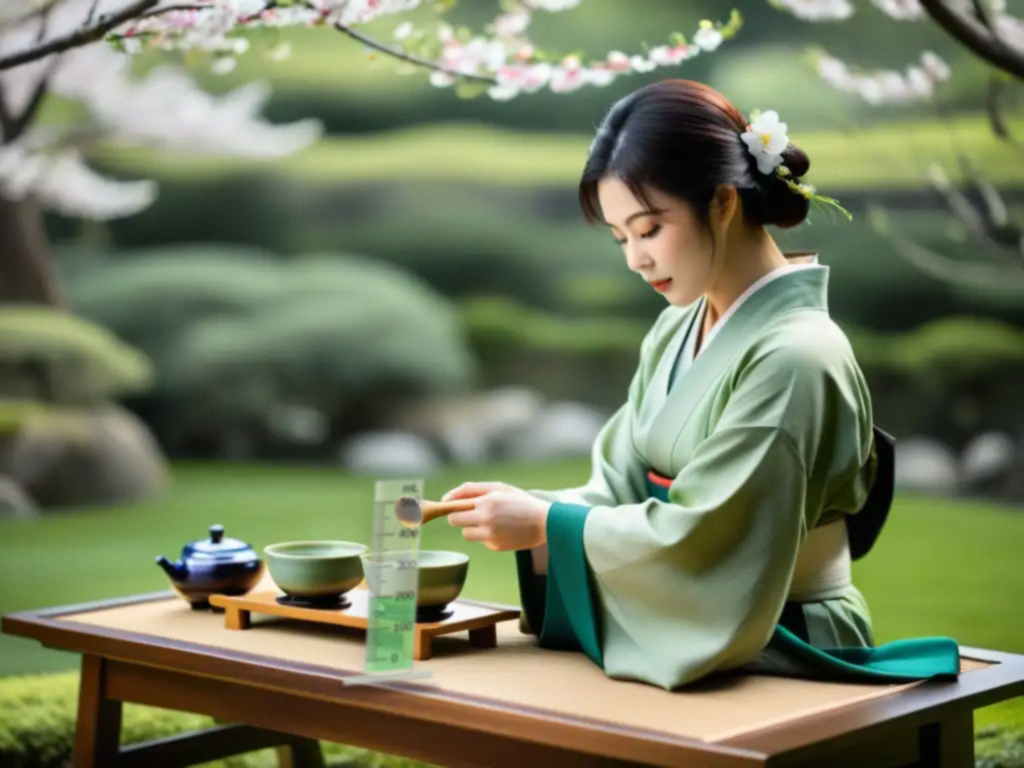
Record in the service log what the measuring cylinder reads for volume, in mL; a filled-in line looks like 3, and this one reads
200
